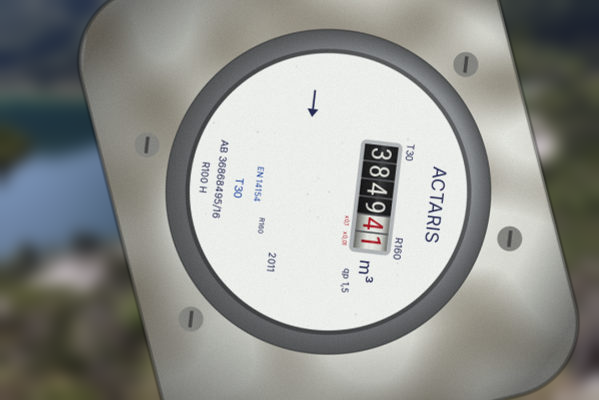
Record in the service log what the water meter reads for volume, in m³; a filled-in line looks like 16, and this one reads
3849.41
